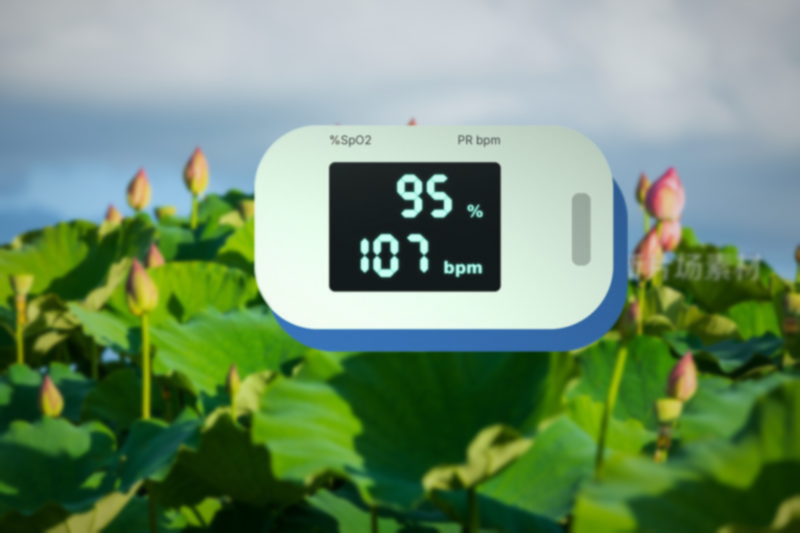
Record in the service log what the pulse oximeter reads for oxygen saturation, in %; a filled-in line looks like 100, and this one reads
95
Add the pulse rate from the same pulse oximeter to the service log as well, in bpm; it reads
107
